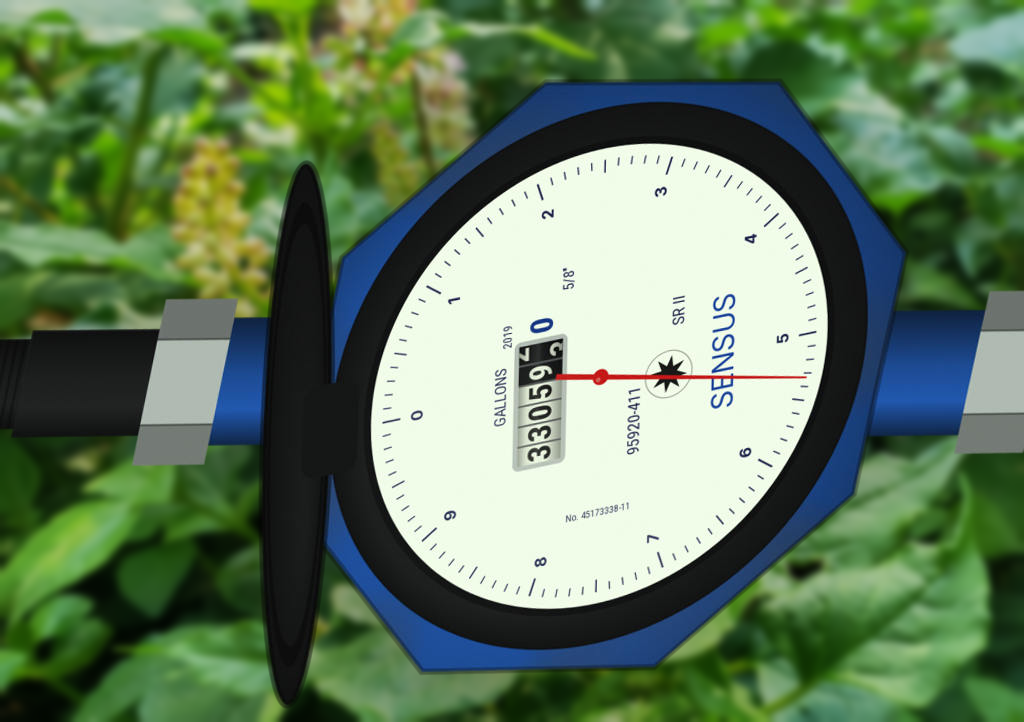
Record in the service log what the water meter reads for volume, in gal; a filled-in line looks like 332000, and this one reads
3305925.3
